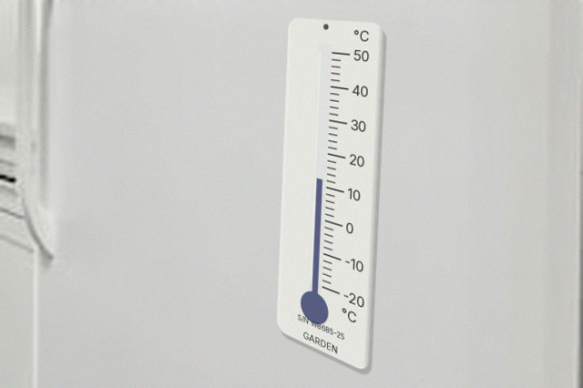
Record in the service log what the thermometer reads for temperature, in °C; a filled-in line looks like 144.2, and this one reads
12
